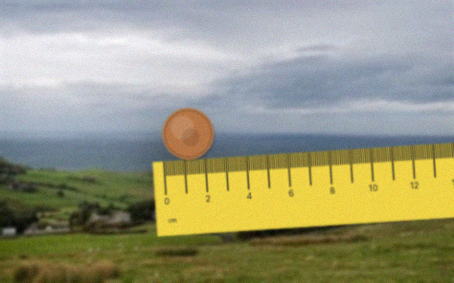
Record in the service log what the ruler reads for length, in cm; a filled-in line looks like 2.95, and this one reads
2.5
